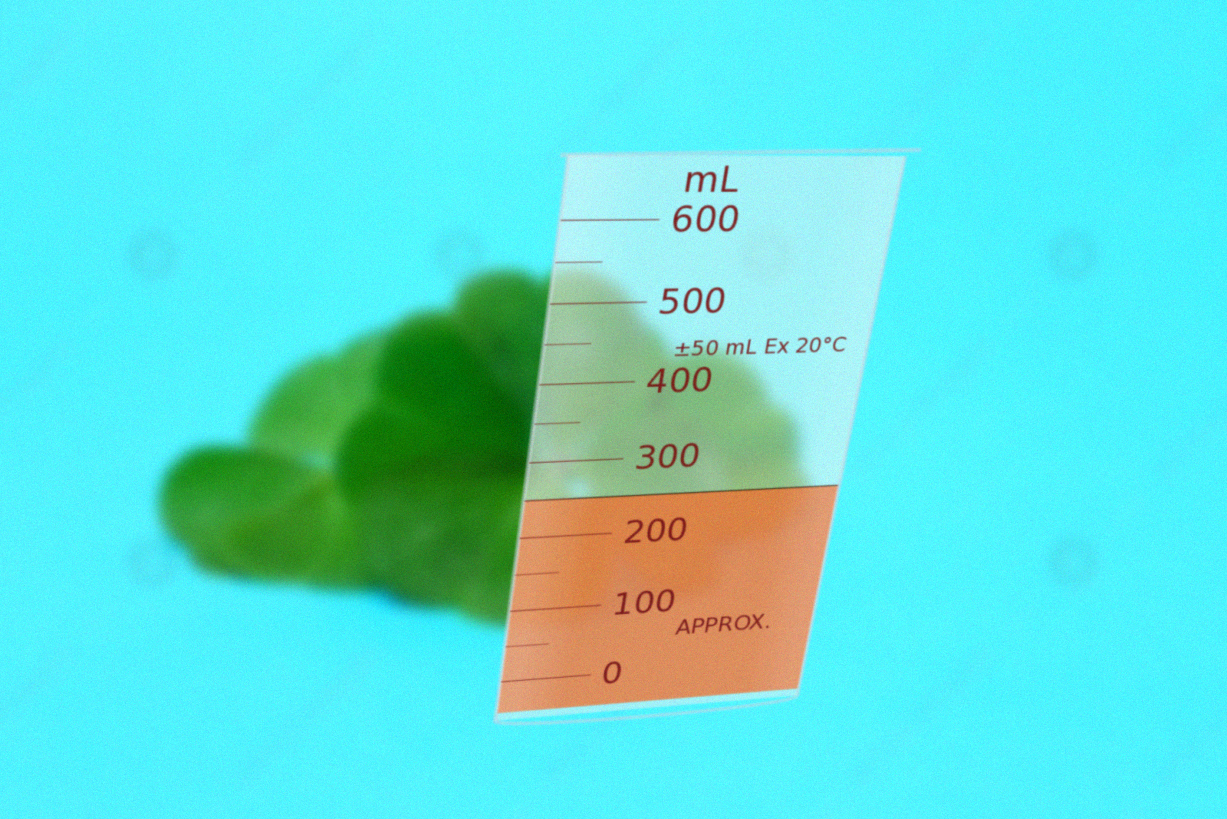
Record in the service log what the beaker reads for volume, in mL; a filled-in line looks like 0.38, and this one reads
250
